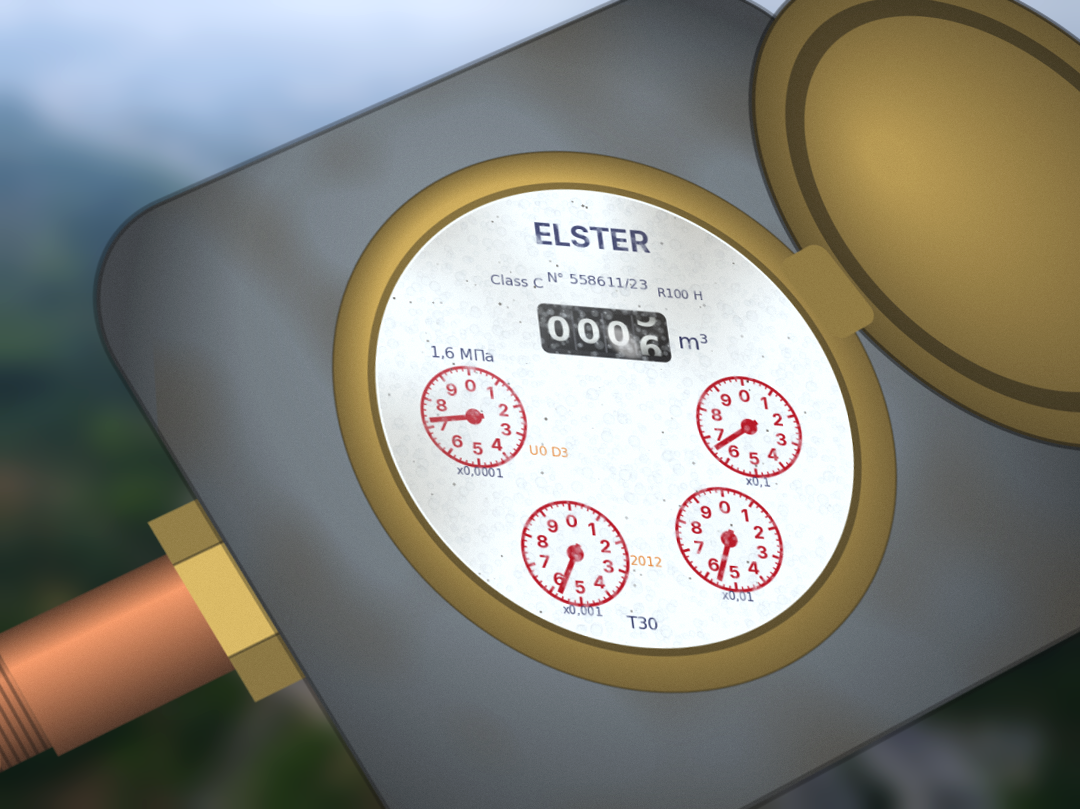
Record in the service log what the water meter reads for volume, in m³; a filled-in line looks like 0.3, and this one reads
5.6557
